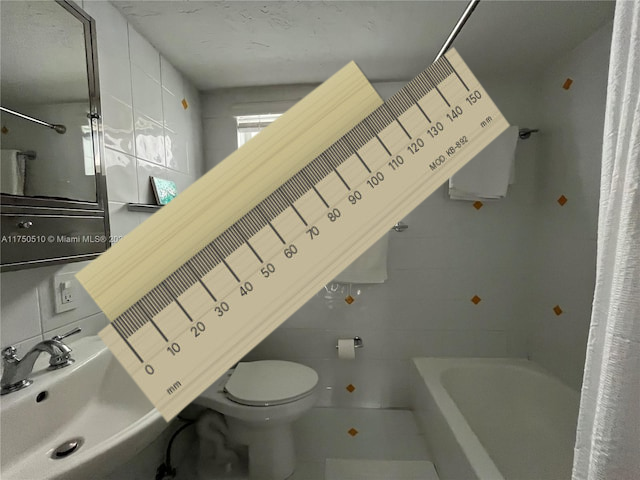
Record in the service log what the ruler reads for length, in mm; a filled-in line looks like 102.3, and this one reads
120
